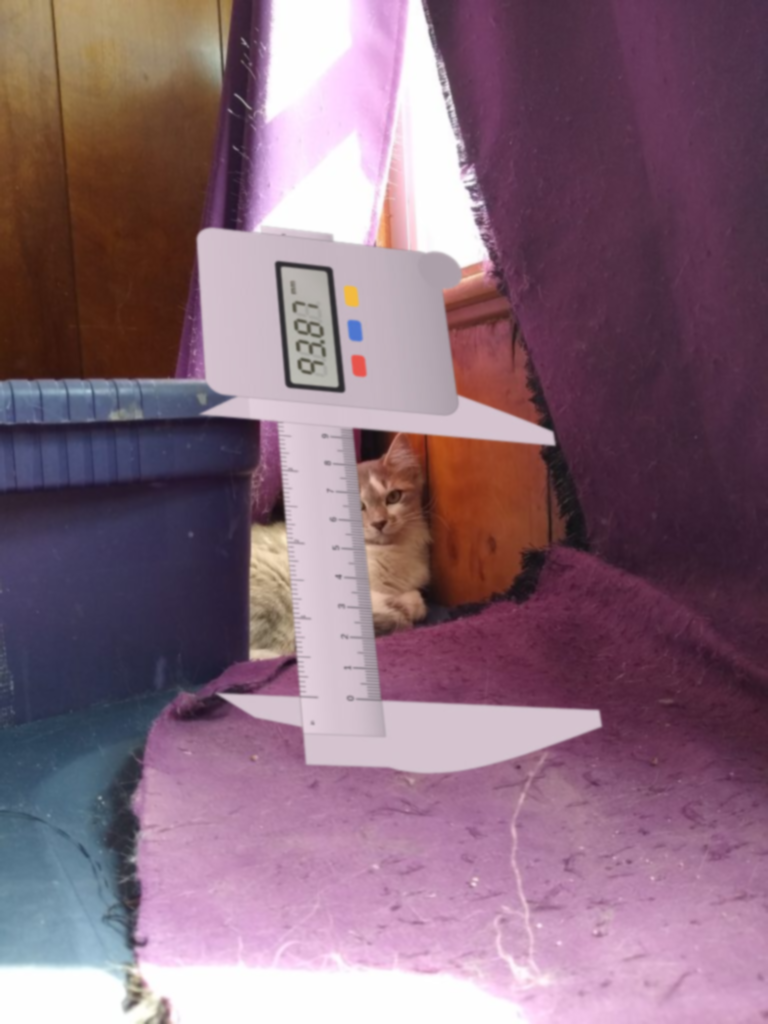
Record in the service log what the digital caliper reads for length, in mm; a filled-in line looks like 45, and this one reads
93.87
